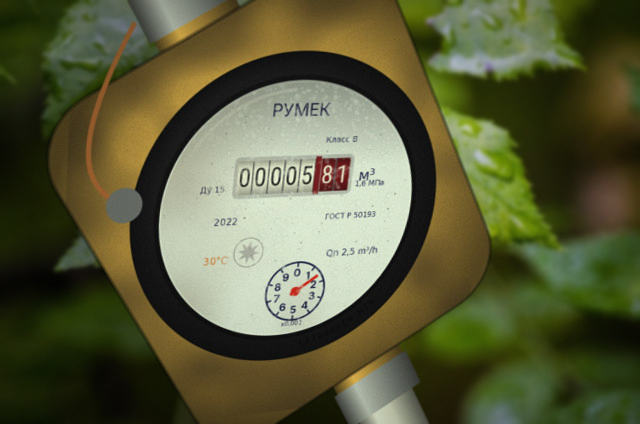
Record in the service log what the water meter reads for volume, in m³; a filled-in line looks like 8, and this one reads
5.811
